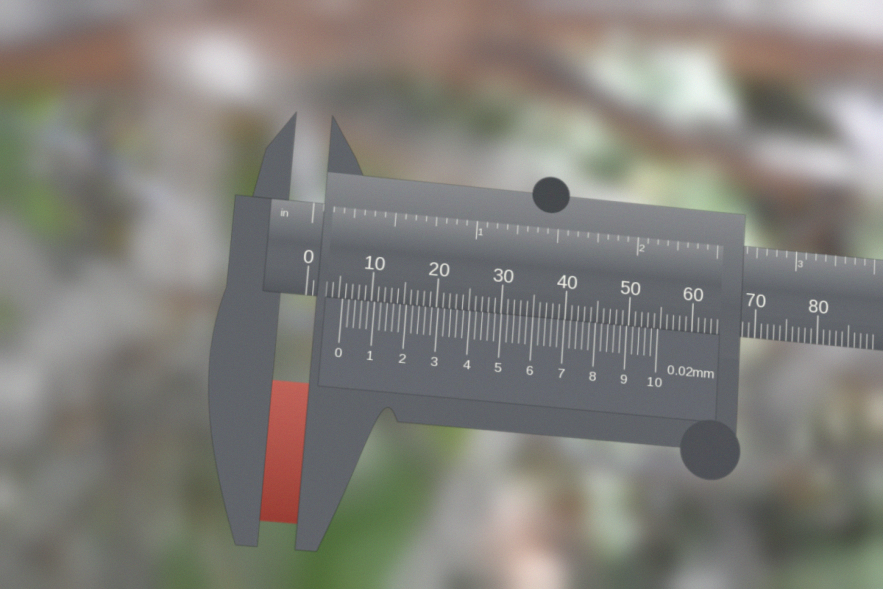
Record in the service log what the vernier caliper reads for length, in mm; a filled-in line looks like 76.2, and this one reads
5.6
